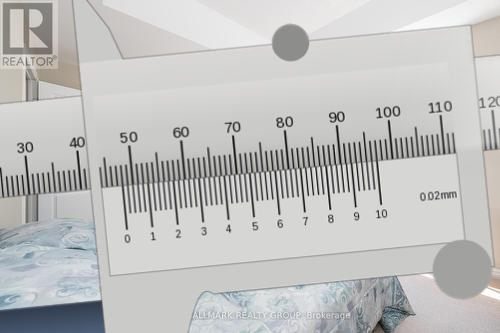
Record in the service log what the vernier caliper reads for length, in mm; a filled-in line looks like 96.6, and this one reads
48.0
